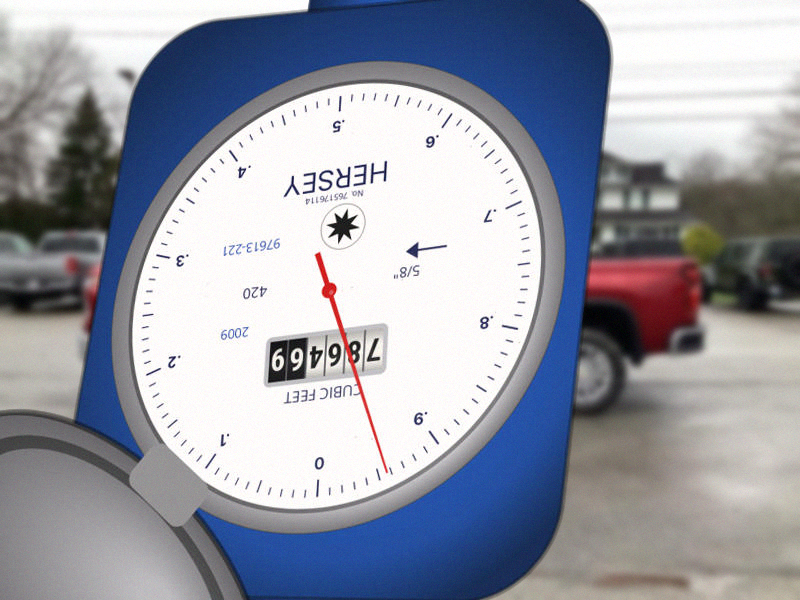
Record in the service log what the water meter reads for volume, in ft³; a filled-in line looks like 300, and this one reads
786468.94
